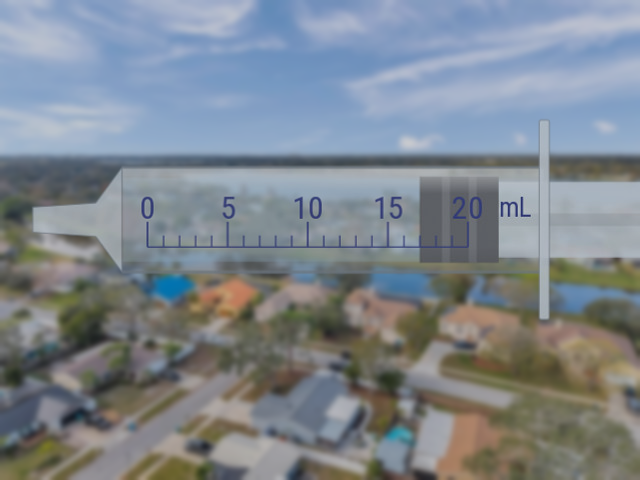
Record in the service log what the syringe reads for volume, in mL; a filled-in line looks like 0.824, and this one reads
17
